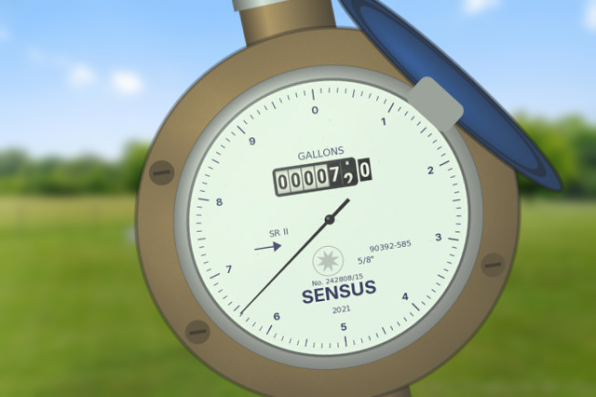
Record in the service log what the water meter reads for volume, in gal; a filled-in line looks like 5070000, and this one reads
716.4
